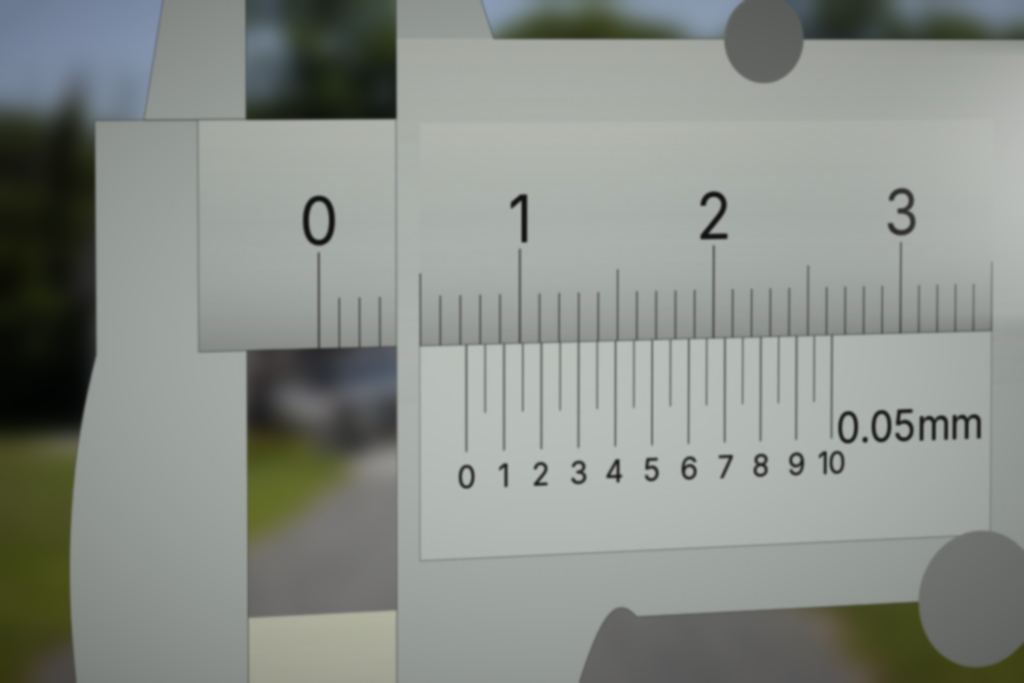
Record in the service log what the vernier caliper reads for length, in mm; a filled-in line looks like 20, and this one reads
7.3
